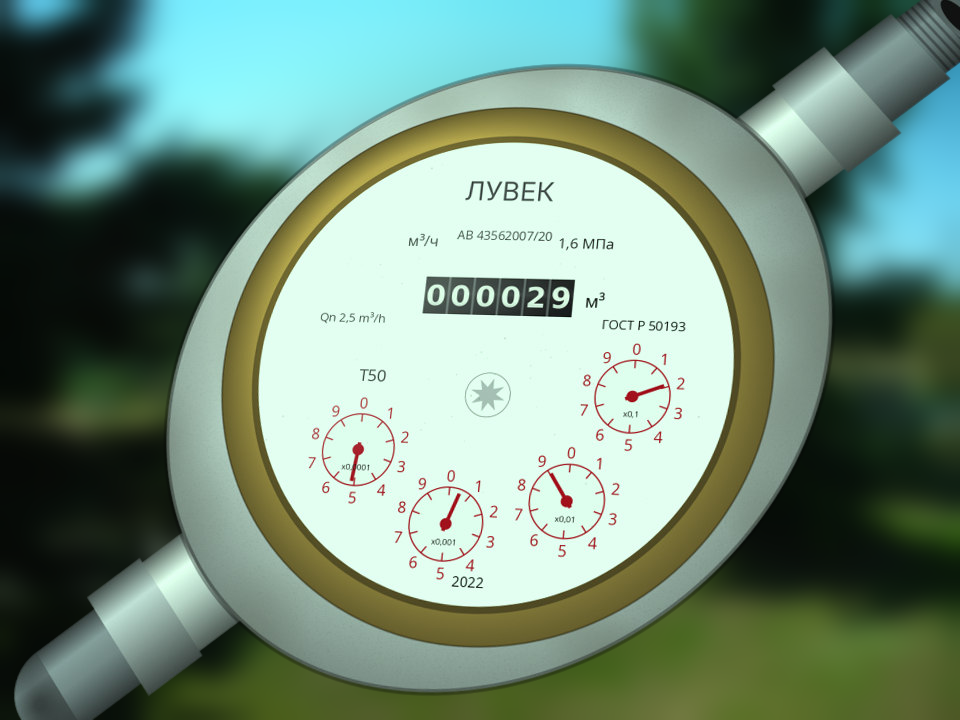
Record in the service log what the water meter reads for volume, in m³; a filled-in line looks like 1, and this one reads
29.1905
